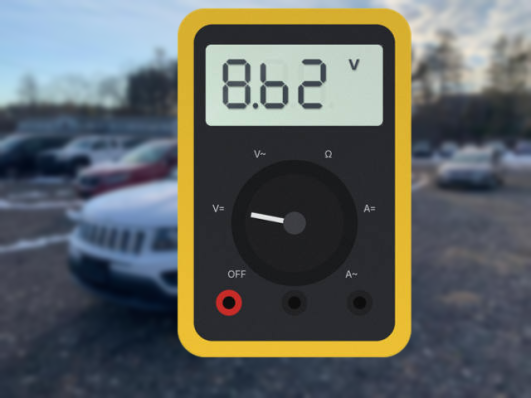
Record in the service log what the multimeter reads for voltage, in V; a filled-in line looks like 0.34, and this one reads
8.62
